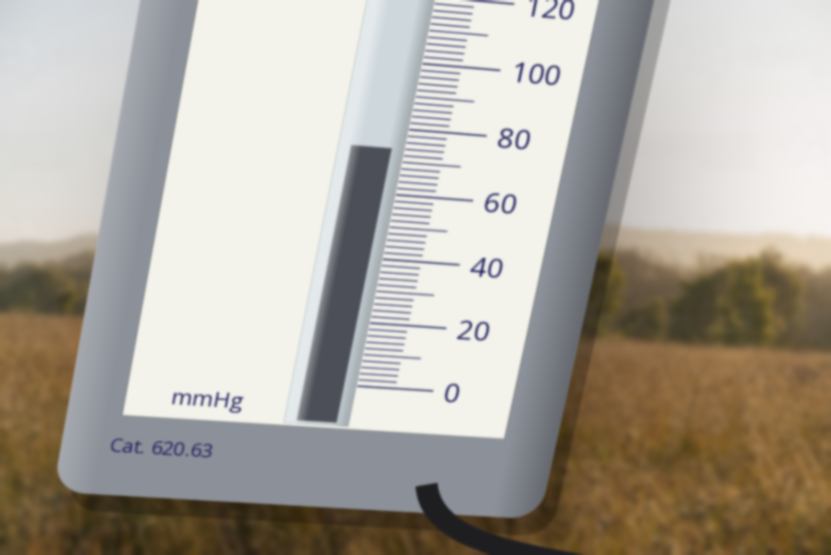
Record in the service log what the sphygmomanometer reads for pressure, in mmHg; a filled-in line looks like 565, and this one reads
74
